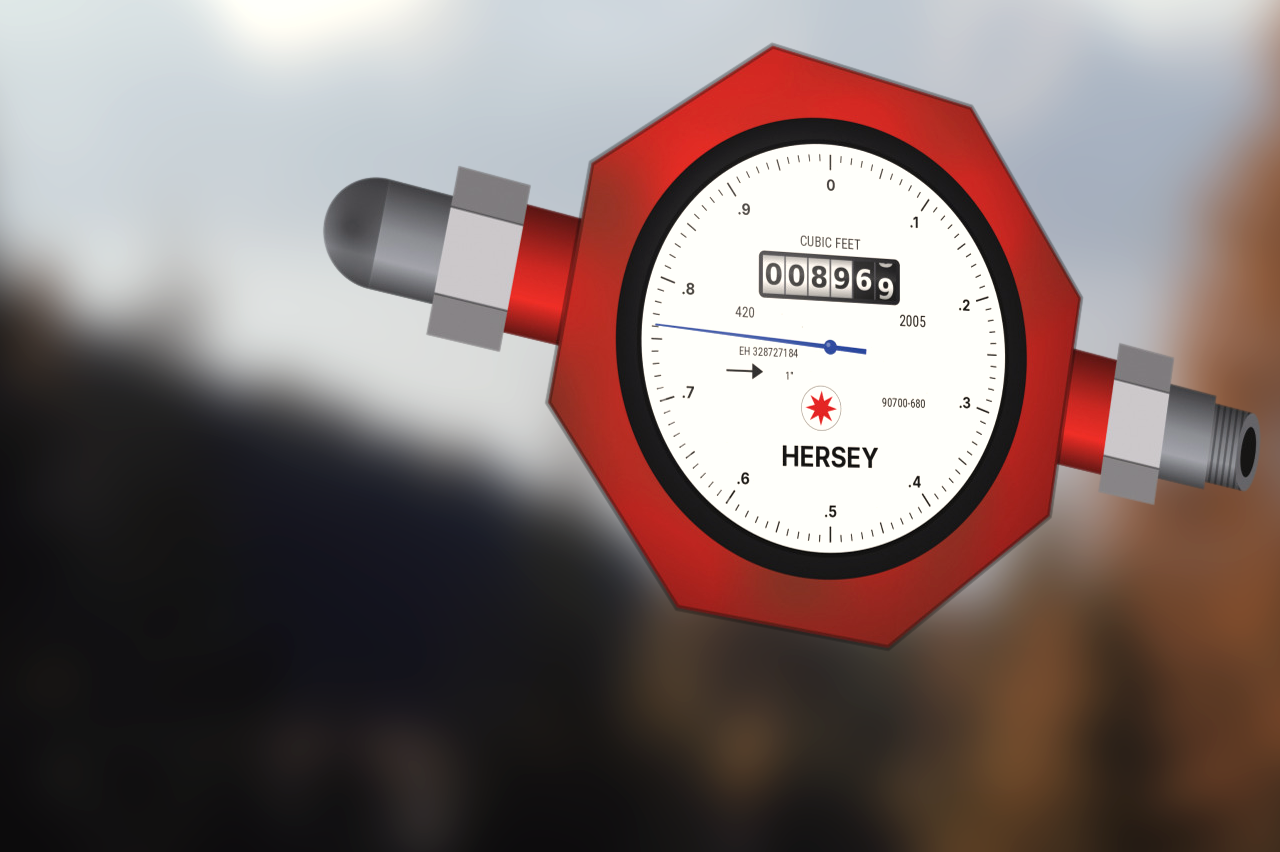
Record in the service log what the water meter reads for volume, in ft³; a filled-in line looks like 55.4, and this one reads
8968.76
